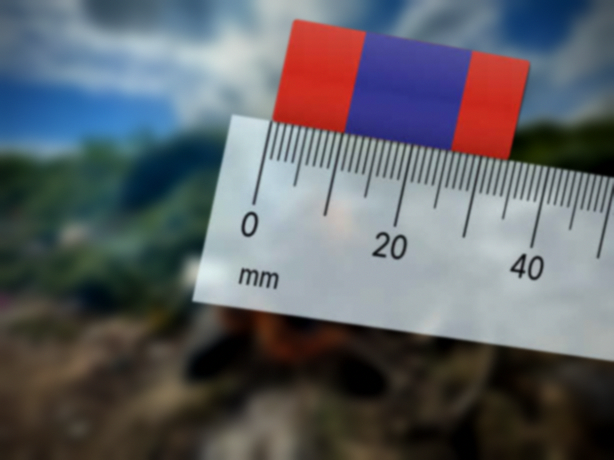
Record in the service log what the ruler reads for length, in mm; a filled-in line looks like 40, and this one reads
34
